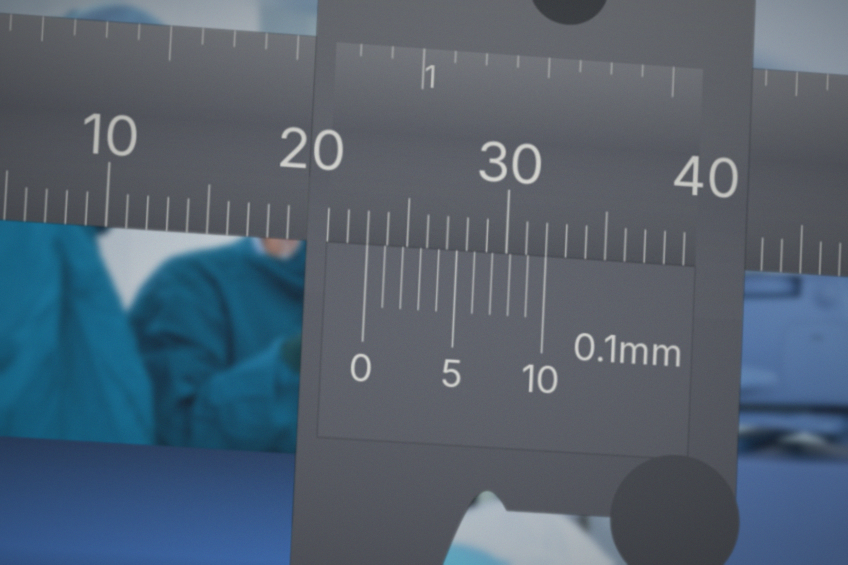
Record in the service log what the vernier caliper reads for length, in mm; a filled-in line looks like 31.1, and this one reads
23.0
